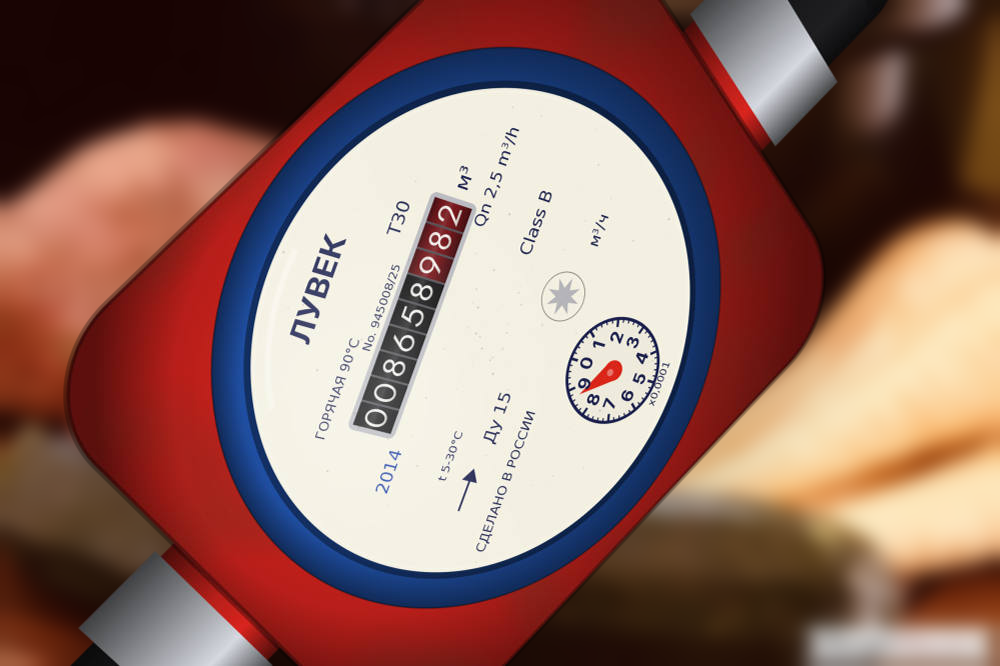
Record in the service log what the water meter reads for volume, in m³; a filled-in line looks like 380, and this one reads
8658.9828
